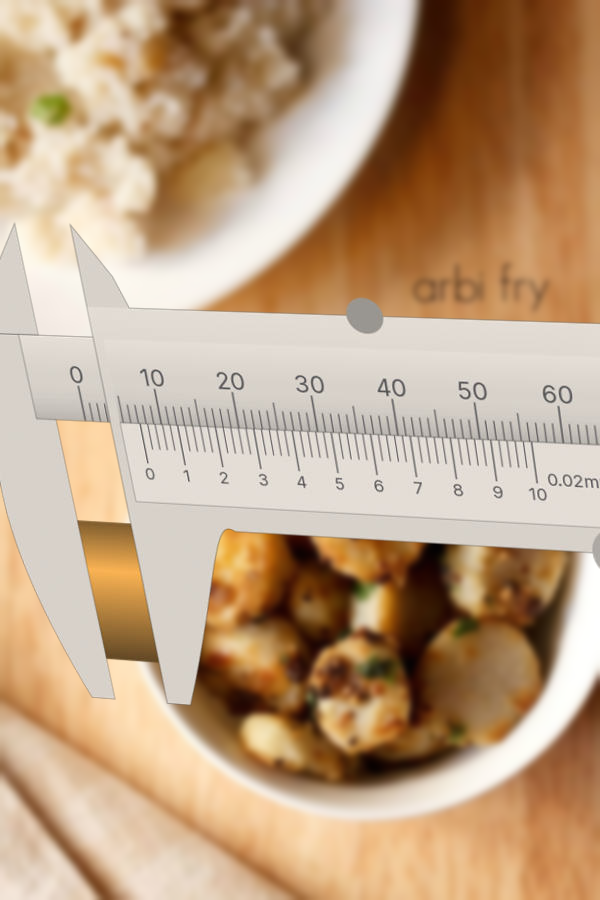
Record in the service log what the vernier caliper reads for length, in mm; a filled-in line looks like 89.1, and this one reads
7.2
